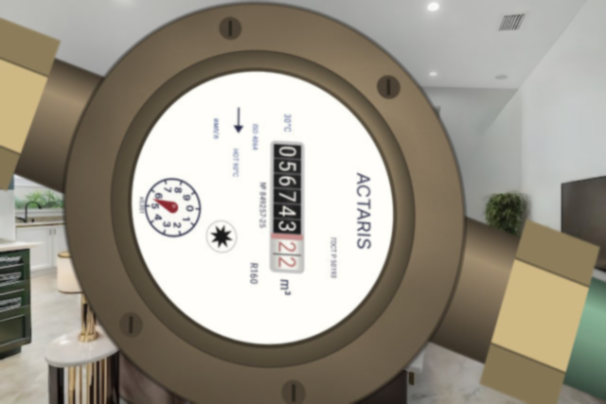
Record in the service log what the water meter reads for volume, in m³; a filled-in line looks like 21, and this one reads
56743.225
